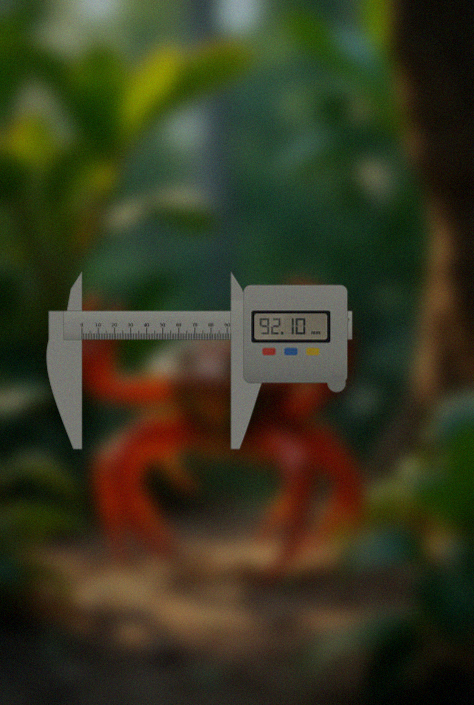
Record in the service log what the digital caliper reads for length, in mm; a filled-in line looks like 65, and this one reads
92.10
